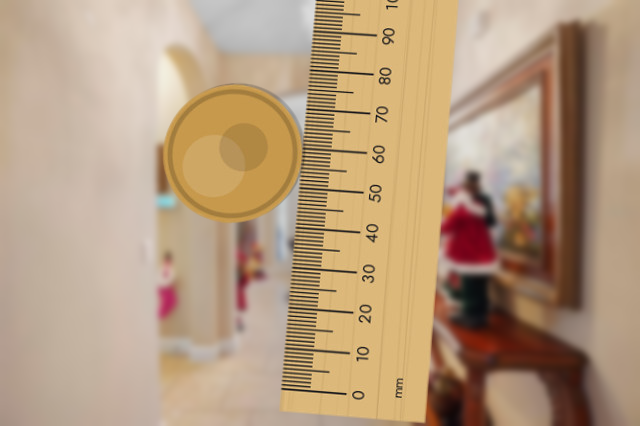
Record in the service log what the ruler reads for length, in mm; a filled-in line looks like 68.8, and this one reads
35
